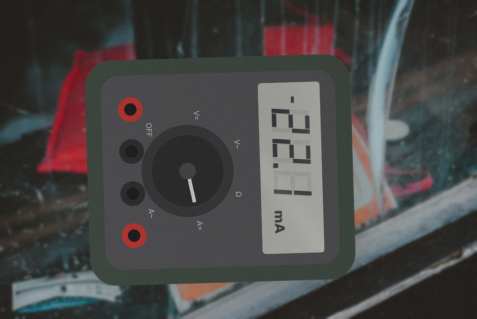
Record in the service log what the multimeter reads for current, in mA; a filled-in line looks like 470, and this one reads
-22.1
